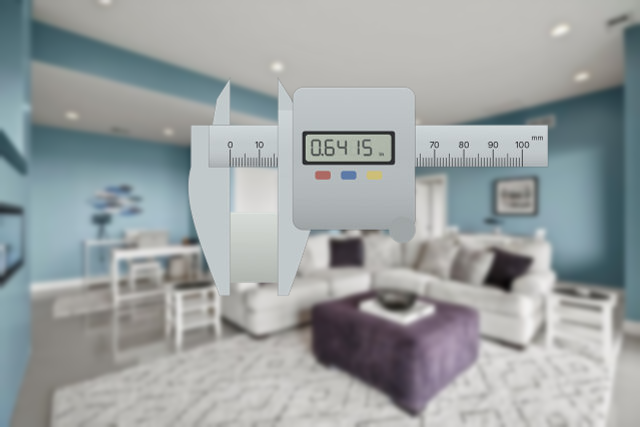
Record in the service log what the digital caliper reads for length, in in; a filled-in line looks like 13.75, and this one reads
0.6415
